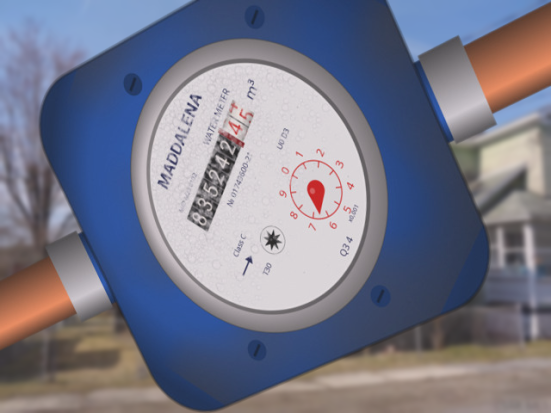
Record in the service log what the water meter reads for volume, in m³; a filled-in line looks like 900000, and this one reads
835242.446
